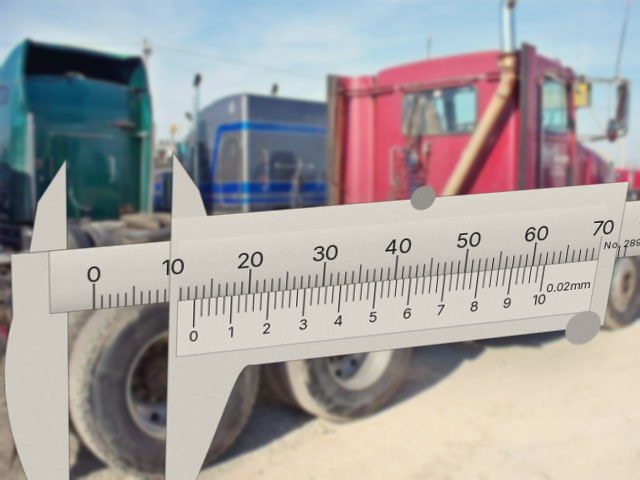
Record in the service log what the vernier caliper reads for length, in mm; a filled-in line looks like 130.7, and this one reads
12.8
